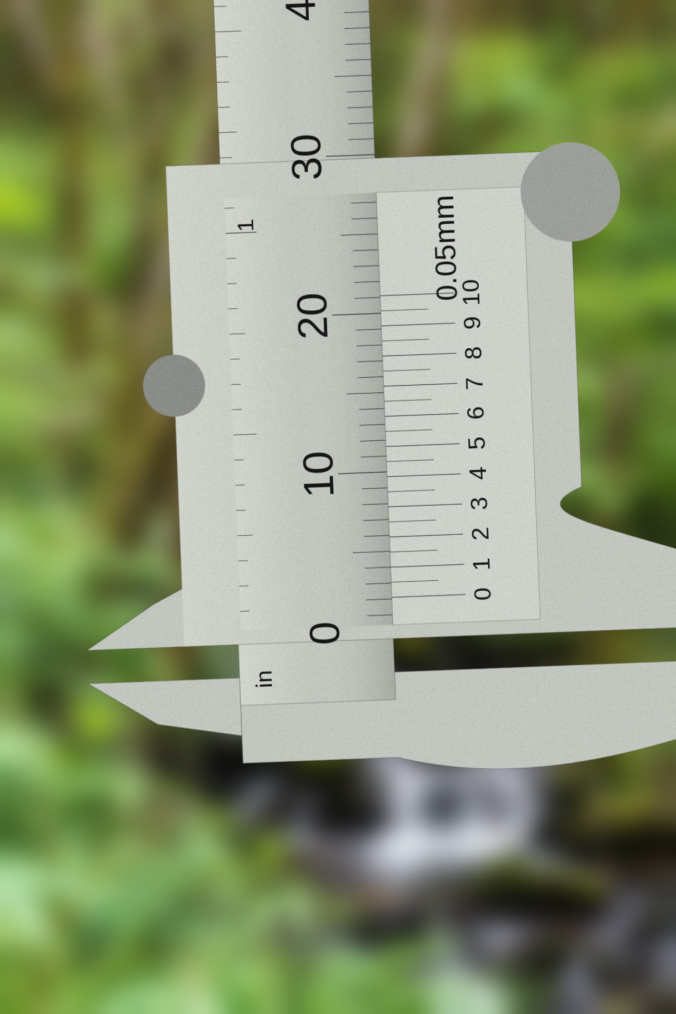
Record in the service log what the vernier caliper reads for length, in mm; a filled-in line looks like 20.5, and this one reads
2.1
